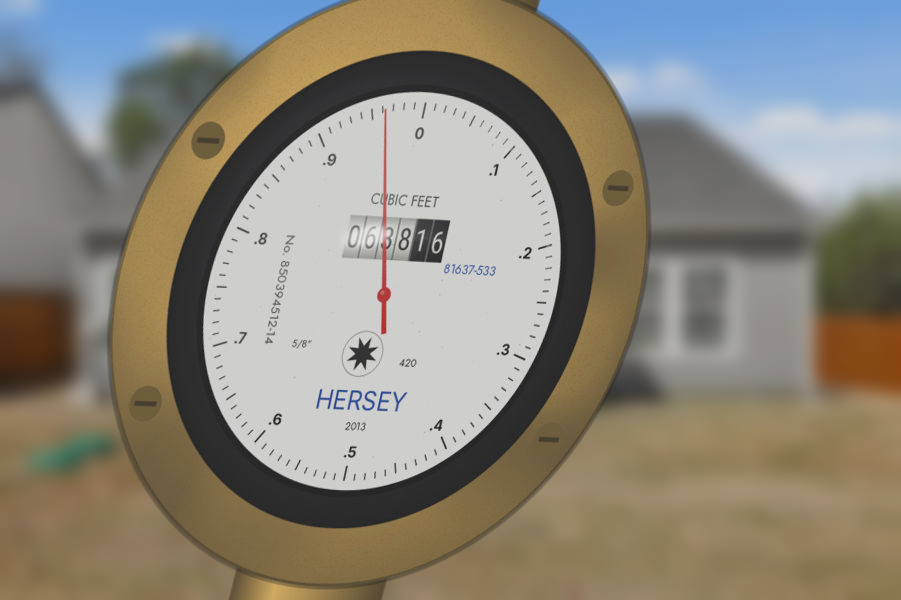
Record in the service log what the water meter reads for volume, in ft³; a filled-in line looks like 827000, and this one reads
63815.96
